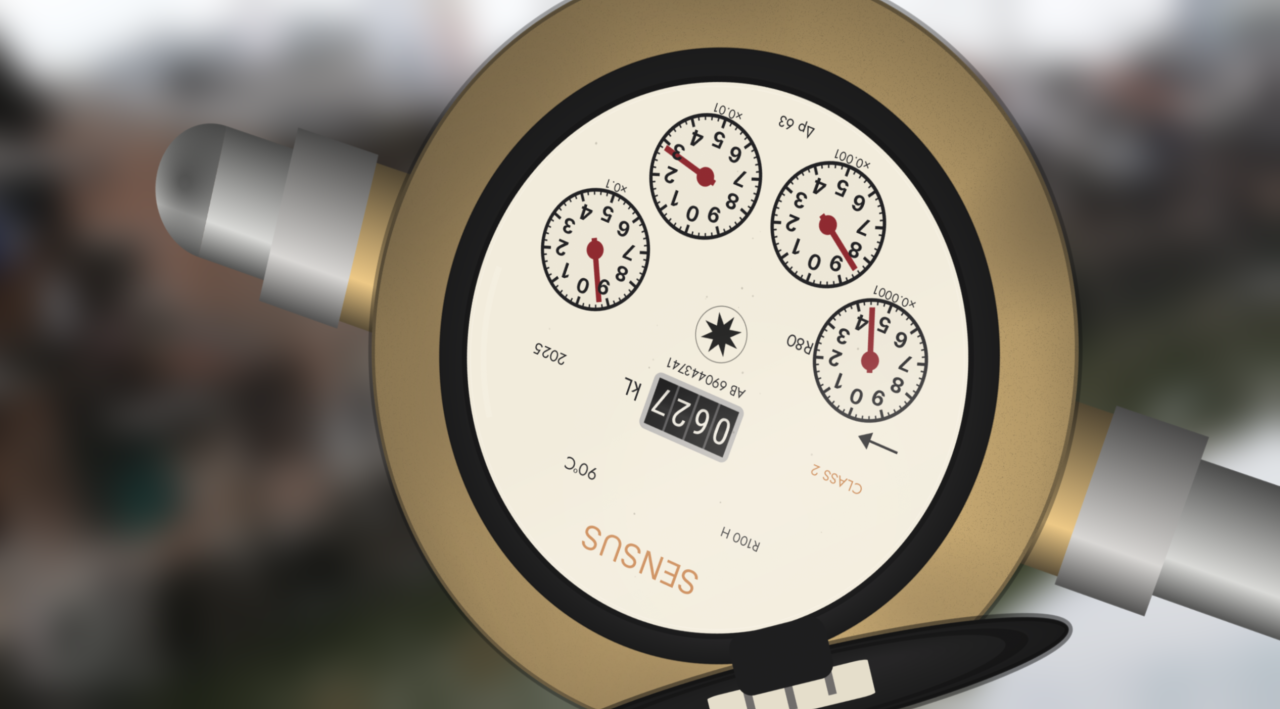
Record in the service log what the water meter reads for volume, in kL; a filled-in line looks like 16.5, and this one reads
626.9284
